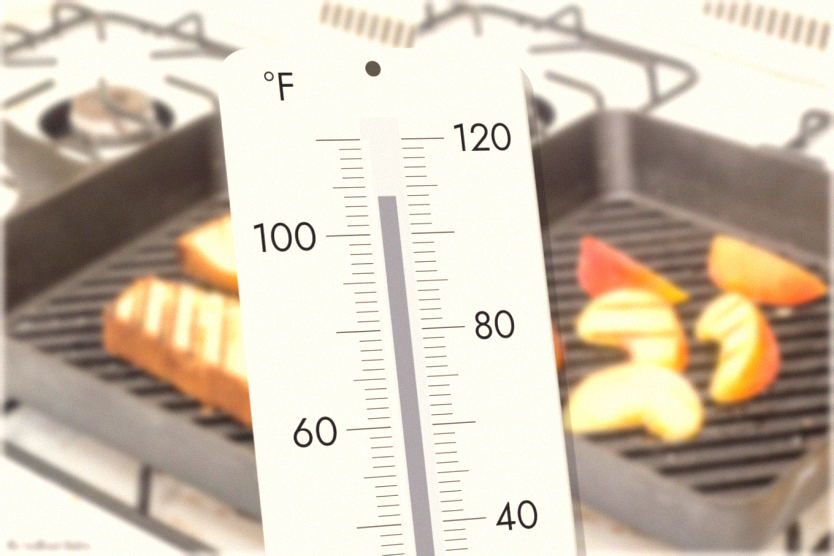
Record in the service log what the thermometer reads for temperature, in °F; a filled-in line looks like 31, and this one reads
108
